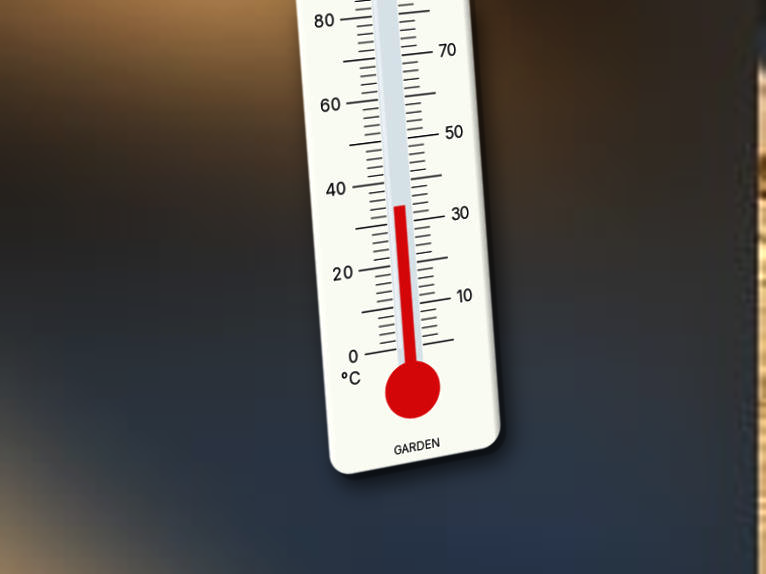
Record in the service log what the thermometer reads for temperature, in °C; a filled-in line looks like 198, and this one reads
34
